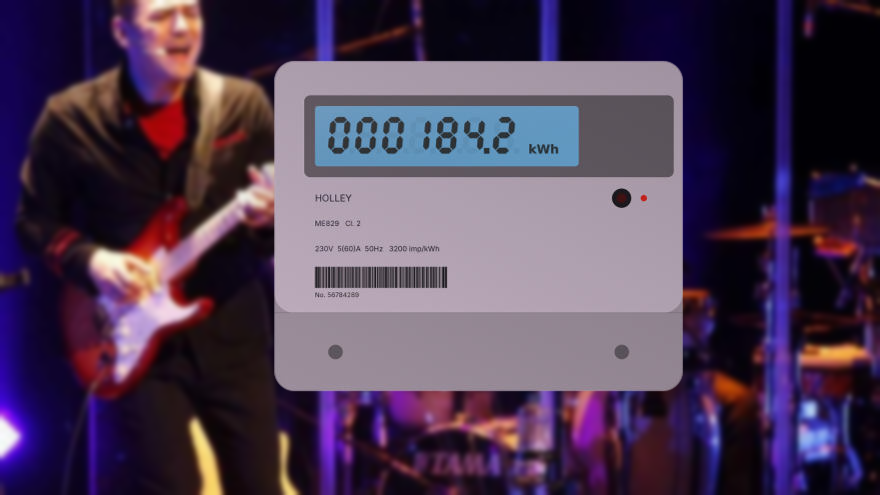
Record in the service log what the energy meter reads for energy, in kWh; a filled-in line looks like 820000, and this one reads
184.2
